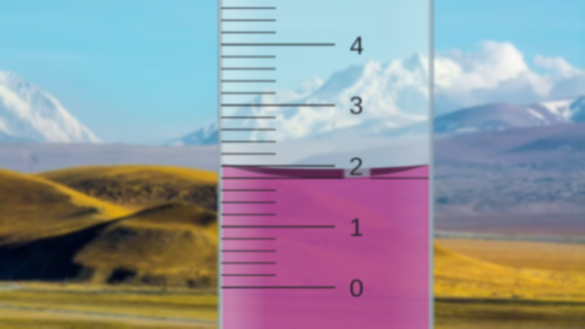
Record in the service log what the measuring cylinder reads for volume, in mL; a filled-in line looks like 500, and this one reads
1.8
